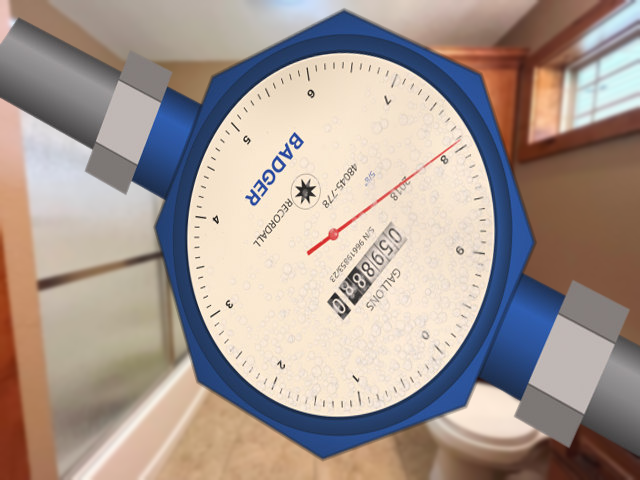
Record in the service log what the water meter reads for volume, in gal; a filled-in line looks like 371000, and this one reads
598877.9
